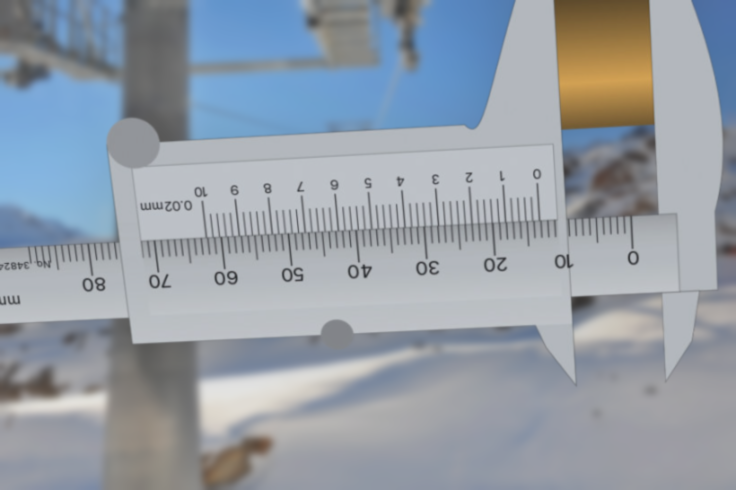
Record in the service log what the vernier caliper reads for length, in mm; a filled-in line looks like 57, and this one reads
13.2
